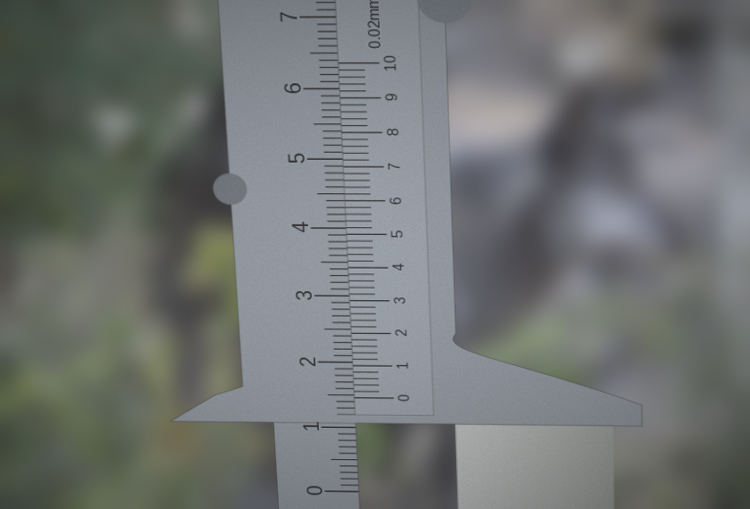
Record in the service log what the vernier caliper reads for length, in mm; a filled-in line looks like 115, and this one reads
14.6
